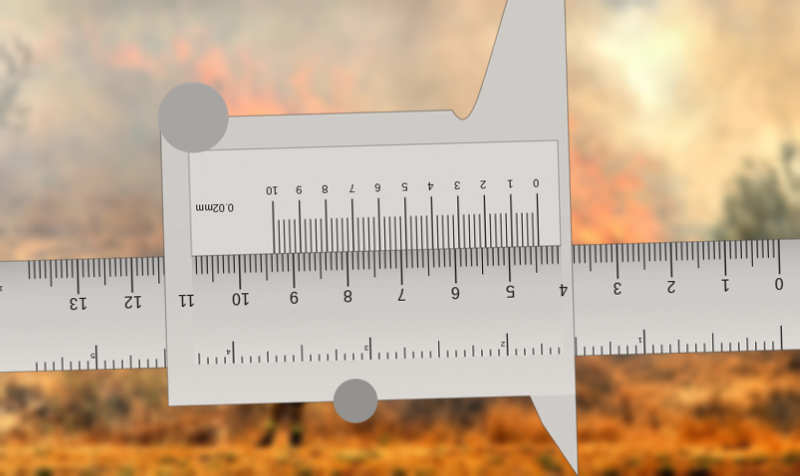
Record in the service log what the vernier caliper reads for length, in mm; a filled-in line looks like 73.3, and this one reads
44.5
